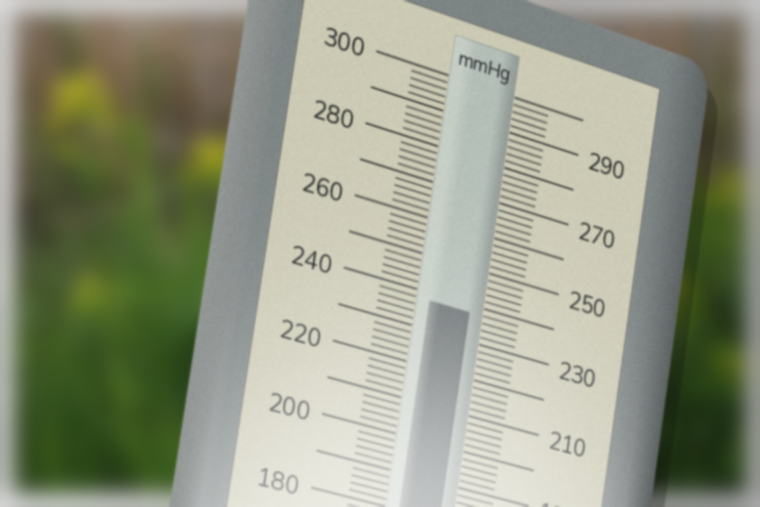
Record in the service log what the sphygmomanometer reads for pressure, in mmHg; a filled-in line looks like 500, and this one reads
238
